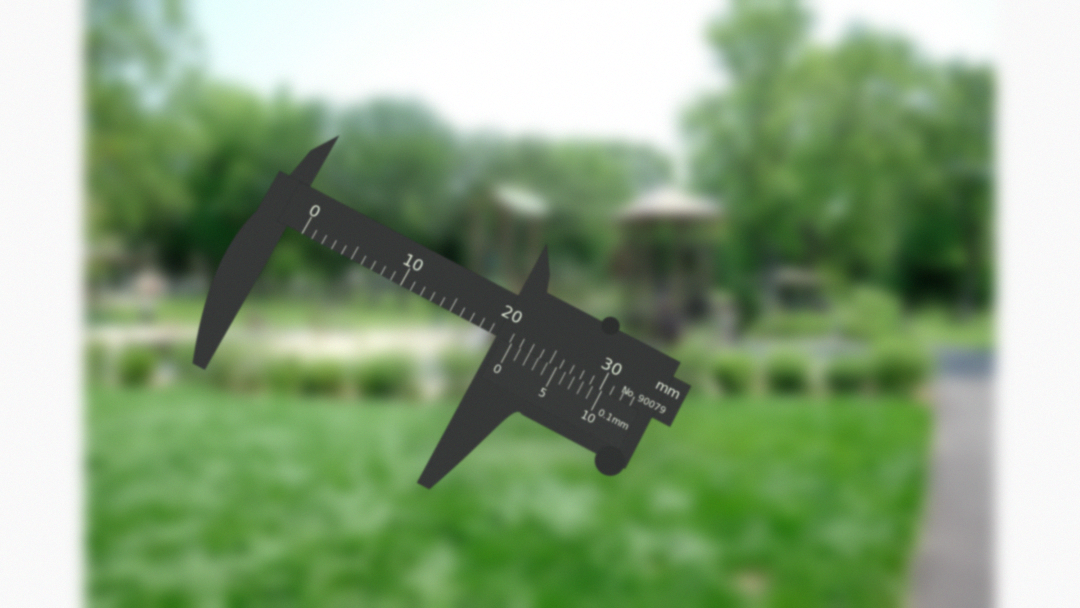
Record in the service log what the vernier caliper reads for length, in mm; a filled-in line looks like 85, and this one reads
21.2
